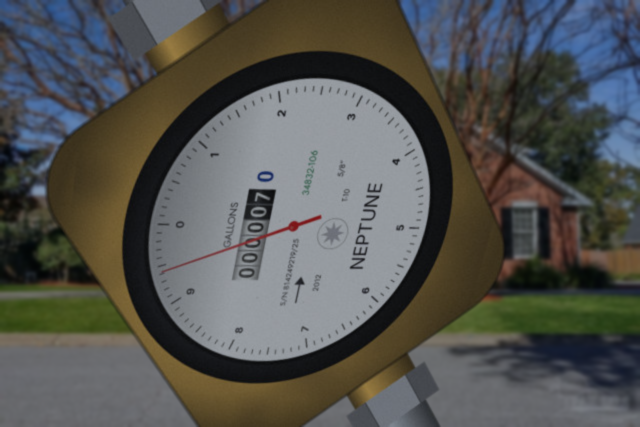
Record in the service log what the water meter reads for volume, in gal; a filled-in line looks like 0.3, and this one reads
69.4
